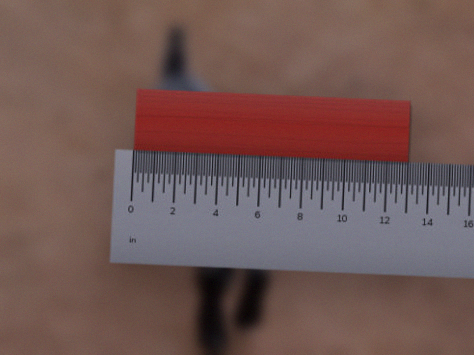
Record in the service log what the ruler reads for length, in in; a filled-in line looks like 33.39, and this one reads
13
